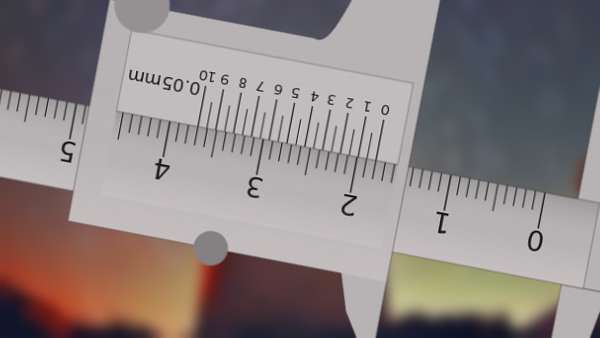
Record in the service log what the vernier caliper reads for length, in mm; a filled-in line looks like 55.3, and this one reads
18.0
